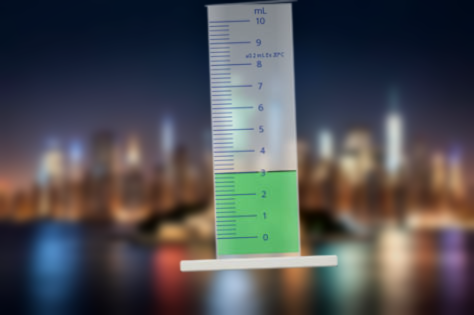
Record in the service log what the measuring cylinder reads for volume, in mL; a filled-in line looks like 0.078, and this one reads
3
